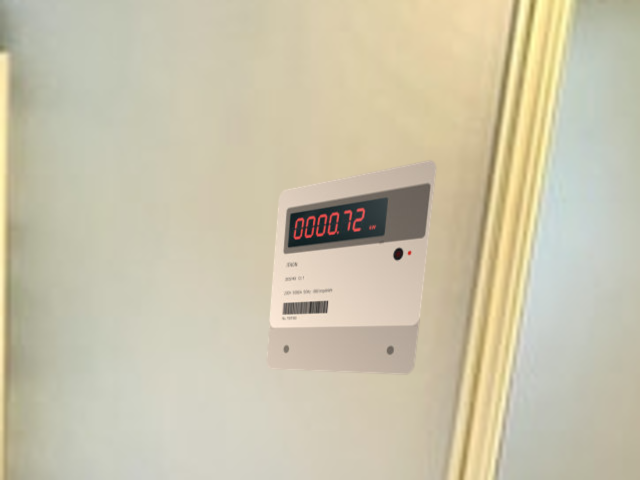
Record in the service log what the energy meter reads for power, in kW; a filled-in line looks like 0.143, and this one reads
0.72
